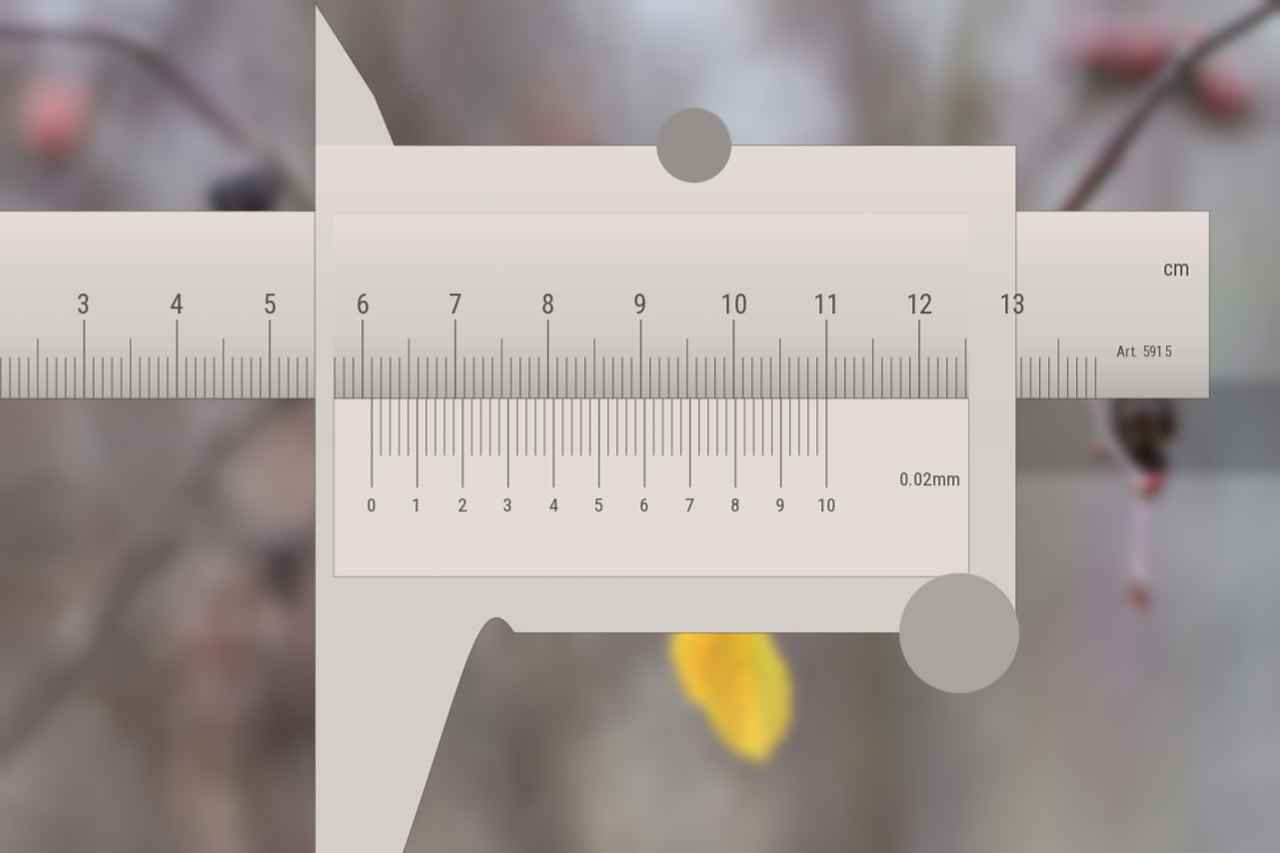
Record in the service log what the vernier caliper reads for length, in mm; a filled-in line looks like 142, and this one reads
61.0
